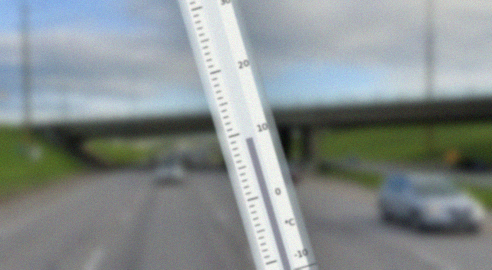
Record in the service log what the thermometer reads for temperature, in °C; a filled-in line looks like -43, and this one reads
9
